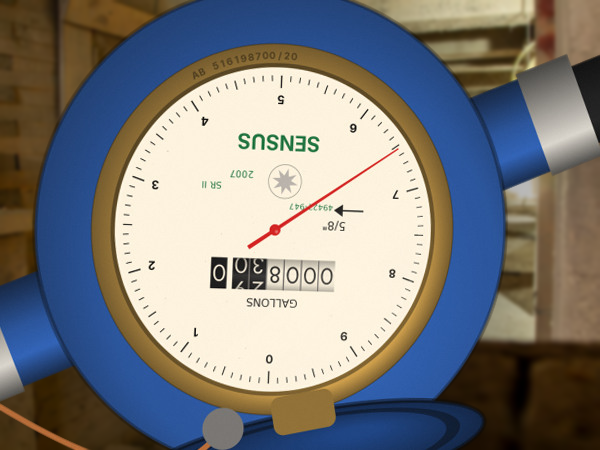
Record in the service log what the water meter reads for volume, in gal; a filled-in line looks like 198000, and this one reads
8296.5
